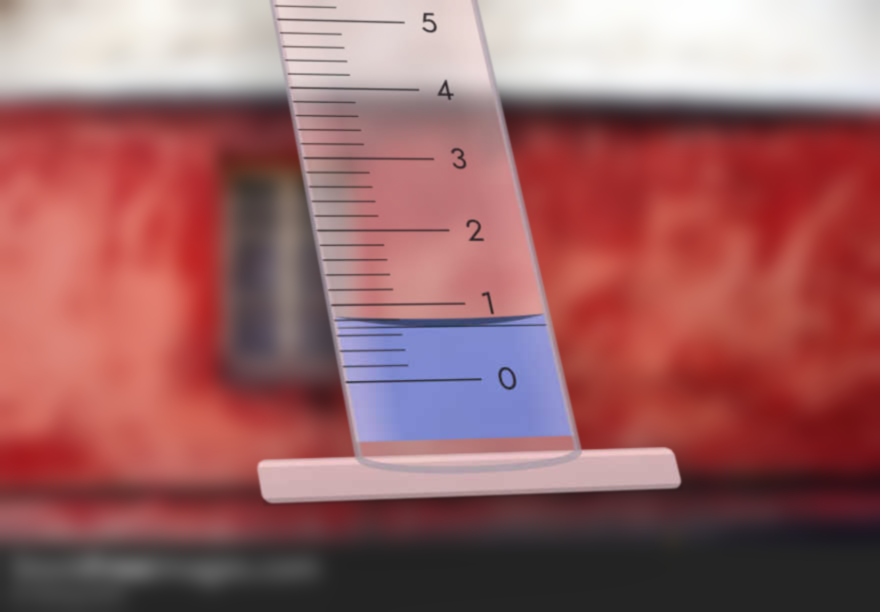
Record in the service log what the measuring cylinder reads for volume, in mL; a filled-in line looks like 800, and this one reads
0.7
